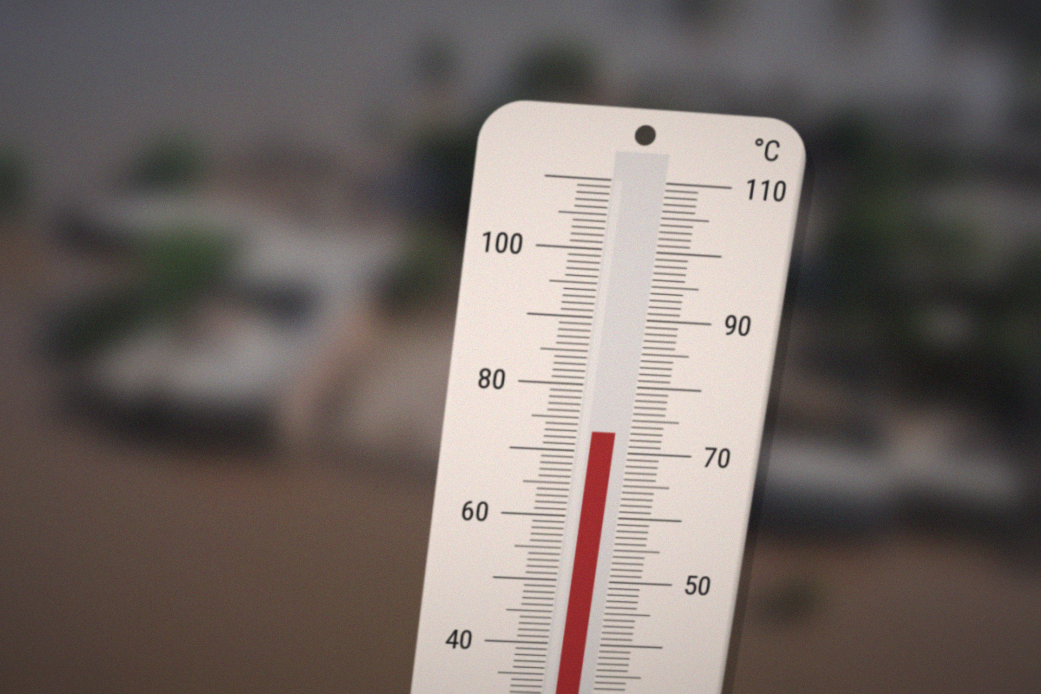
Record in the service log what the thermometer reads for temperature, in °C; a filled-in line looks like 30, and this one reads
73
